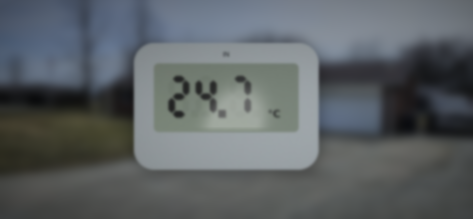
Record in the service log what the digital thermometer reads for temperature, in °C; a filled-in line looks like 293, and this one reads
24.7
